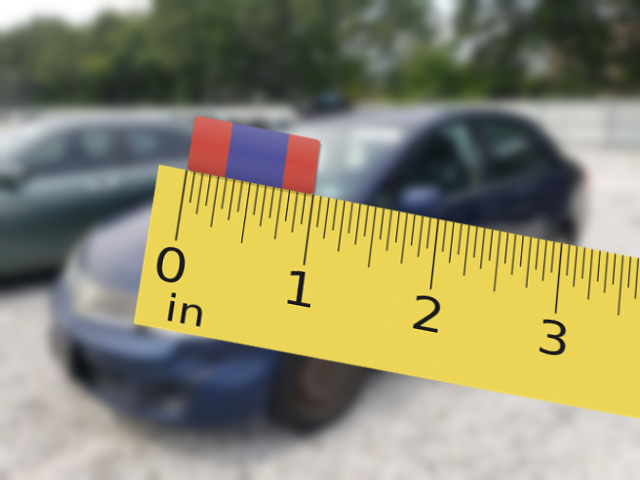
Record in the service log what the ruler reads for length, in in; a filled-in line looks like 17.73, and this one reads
1
